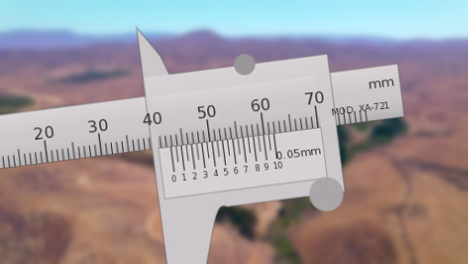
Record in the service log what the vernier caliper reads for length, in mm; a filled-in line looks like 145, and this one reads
42.8
